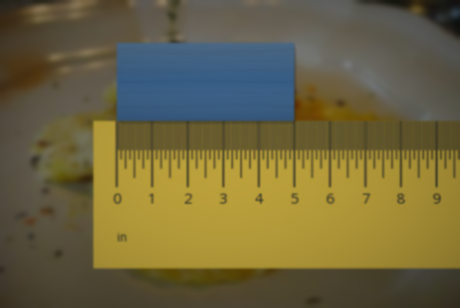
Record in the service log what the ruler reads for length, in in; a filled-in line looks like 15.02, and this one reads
5
